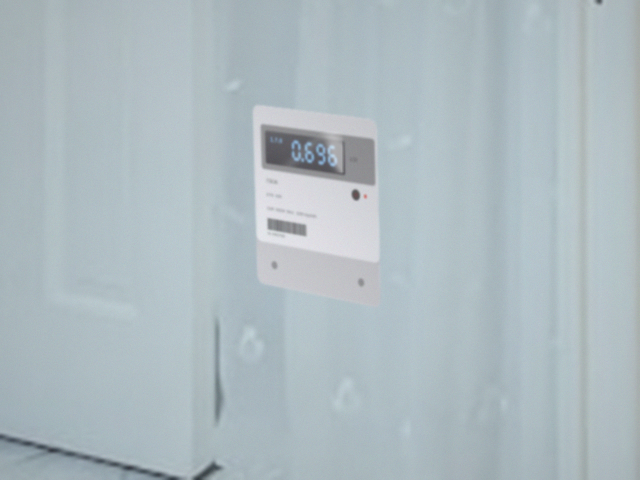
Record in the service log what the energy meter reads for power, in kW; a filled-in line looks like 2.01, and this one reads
0.696
